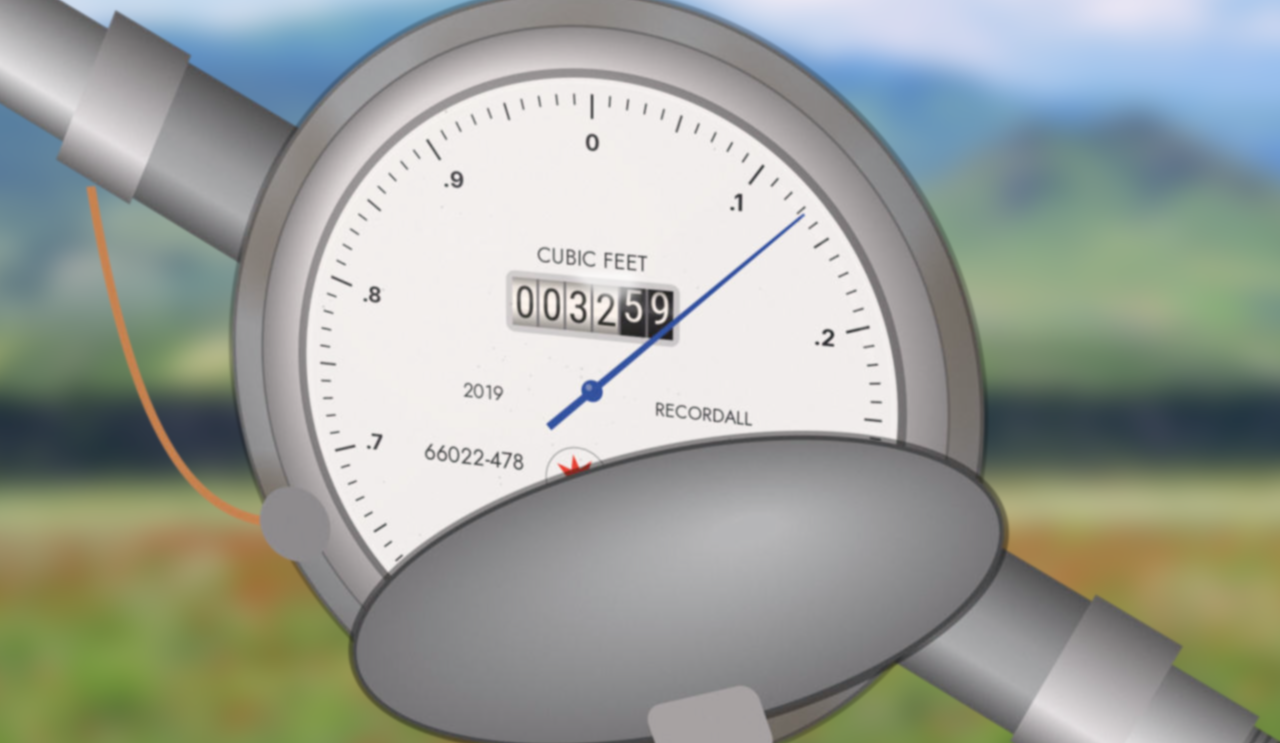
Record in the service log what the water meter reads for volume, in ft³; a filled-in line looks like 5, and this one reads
3259.13
